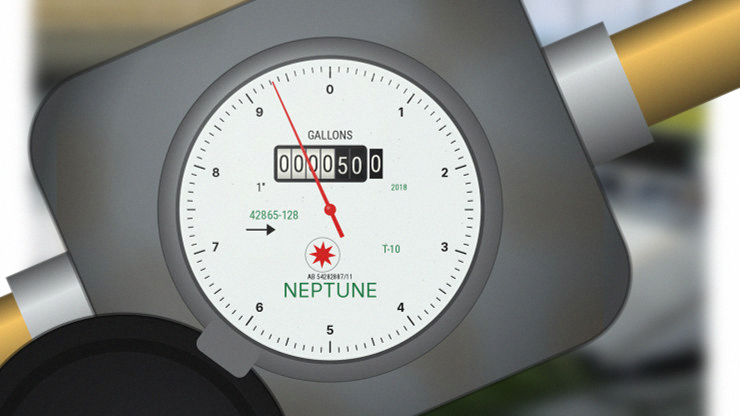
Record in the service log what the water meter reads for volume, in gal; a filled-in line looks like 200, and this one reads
499.3
